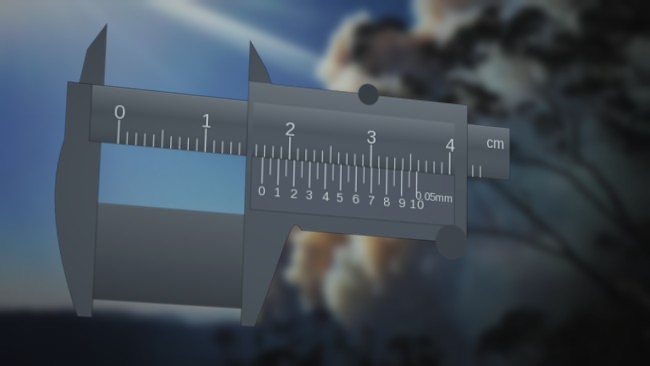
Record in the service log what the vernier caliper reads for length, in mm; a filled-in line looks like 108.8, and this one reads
16.8
